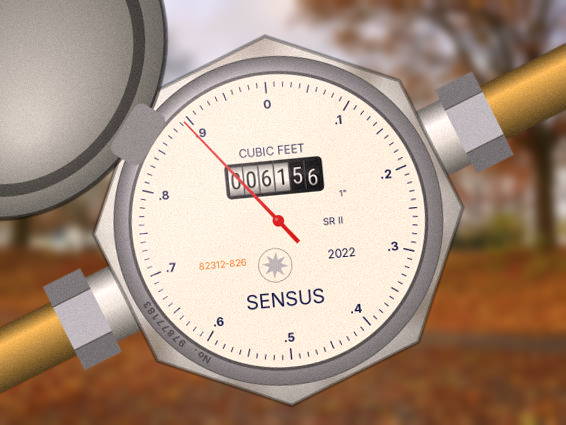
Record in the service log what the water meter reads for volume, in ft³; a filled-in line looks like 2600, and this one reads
6155.89
